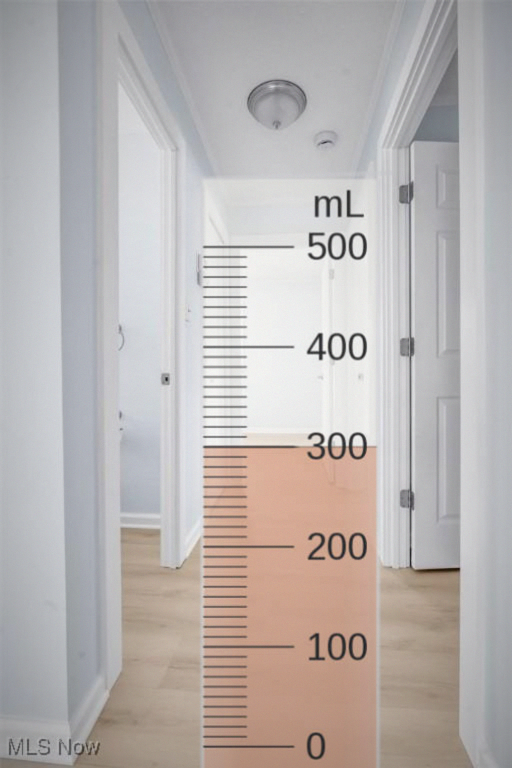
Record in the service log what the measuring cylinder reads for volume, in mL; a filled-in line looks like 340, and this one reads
300
